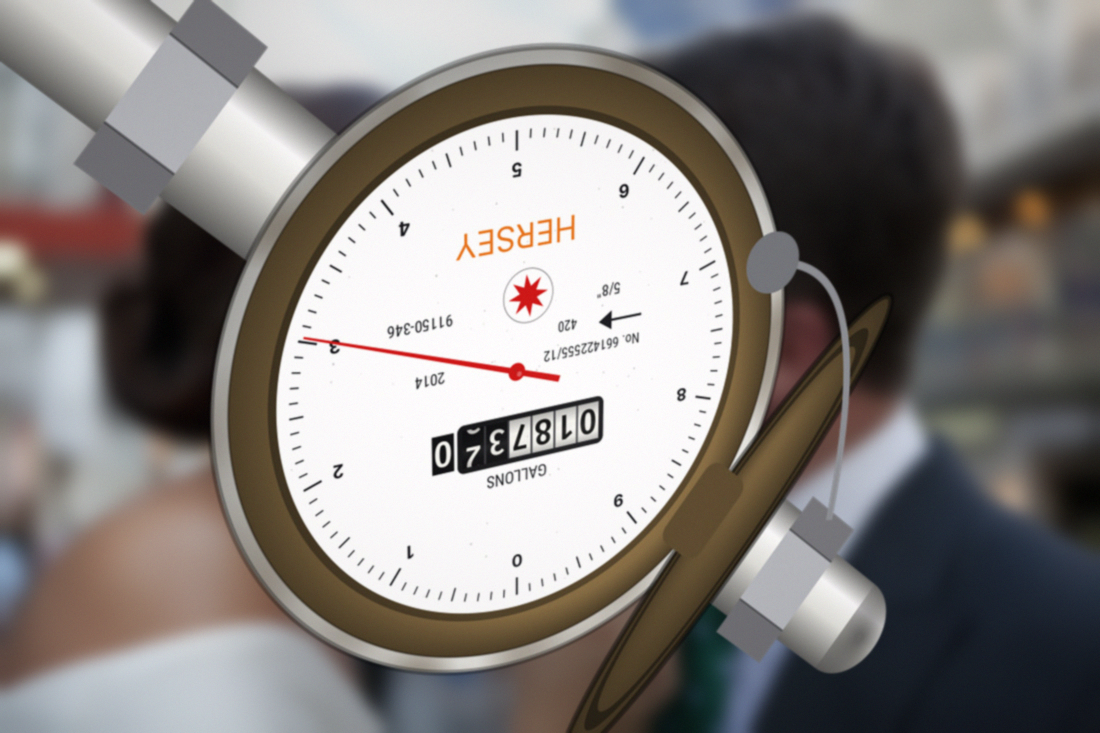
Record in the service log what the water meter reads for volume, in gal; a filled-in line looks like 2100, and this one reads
187323.0
